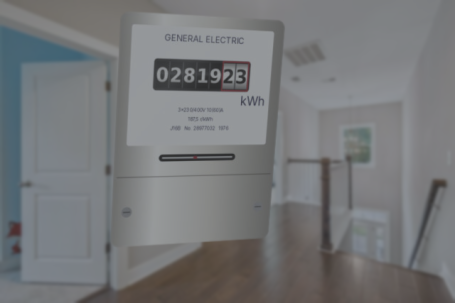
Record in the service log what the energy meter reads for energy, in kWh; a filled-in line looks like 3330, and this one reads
2819.23
